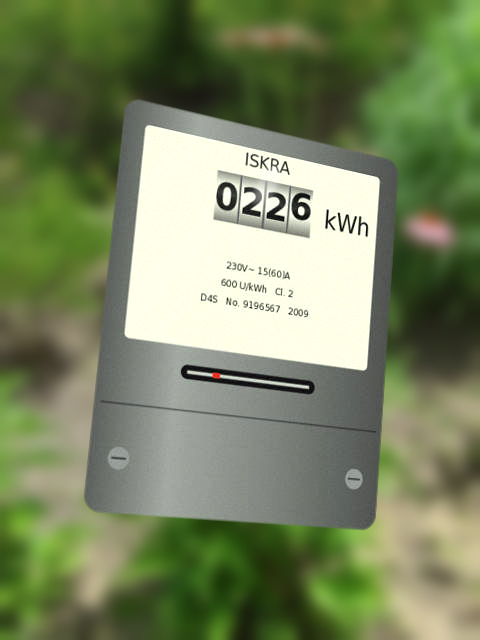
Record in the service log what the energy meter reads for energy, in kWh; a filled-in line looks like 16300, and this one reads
226
